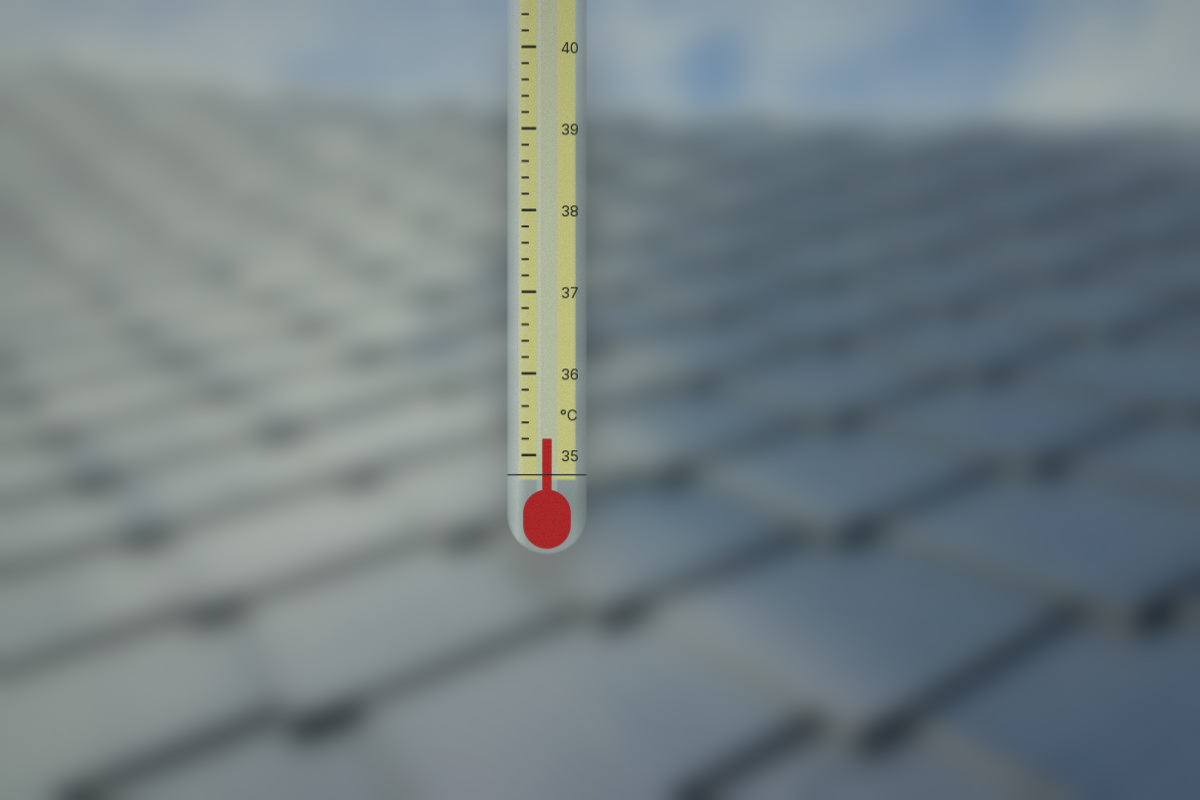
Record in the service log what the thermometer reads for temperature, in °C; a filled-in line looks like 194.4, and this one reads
35.2
